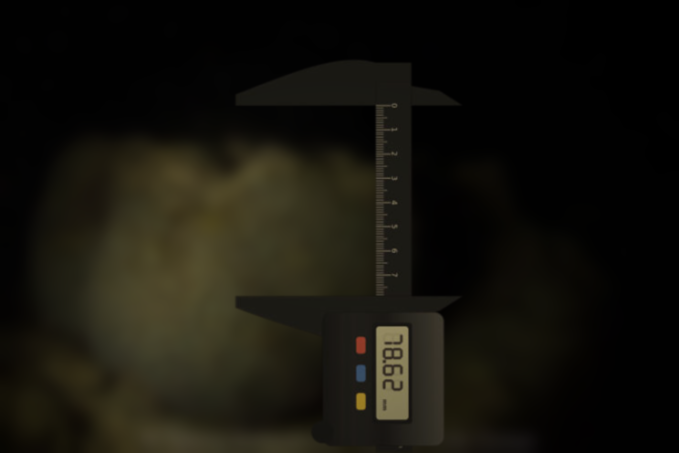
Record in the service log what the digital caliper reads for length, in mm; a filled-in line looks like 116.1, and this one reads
78.62
